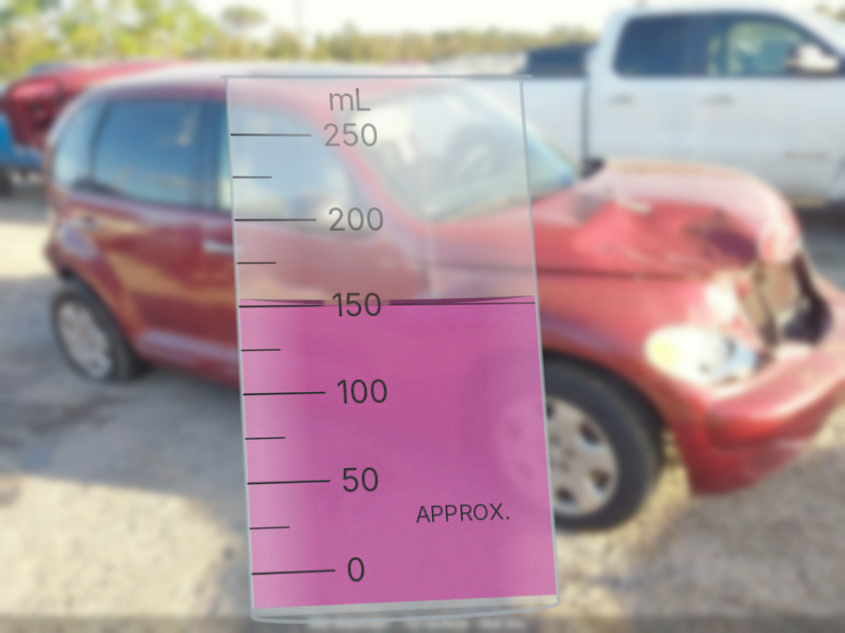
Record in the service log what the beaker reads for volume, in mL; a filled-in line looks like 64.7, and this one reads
150
